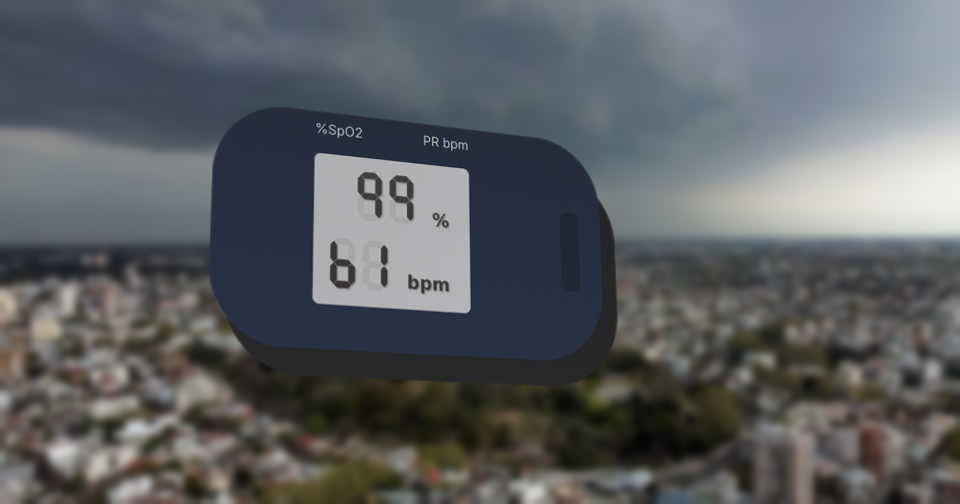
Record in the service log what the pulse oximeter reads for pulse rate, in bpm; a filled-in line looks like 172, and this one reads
61
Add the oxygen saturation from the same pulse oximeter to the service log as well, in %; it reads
99
